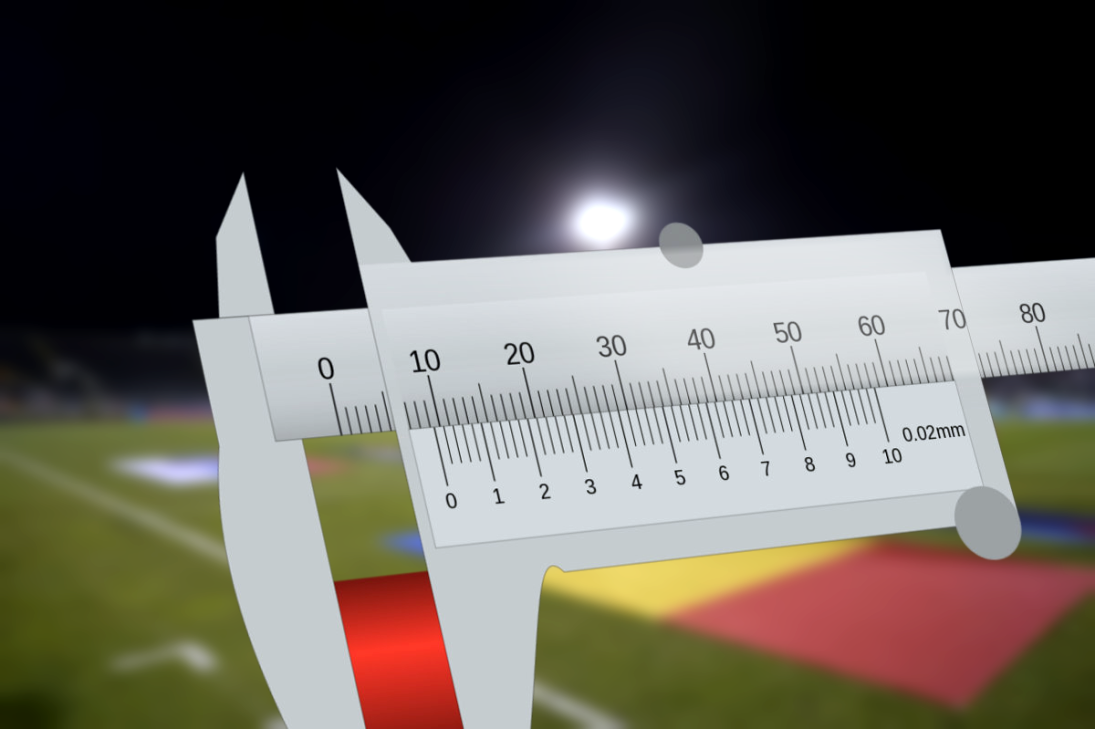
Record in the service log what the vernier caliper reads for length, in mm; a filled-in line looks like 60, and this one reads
9.4
